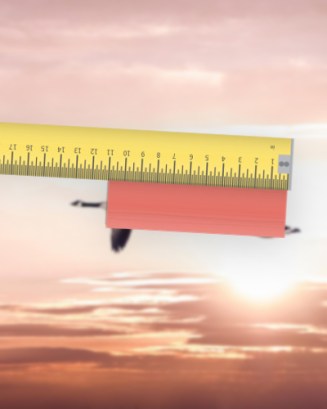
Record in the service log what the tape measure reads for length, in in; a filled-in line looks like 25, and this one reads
11
